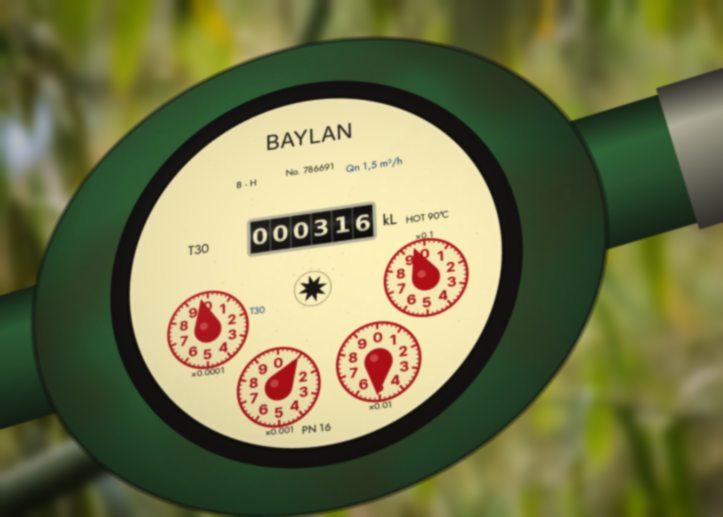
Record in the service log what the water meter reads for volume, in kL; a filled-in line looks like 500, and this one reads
315.9509
